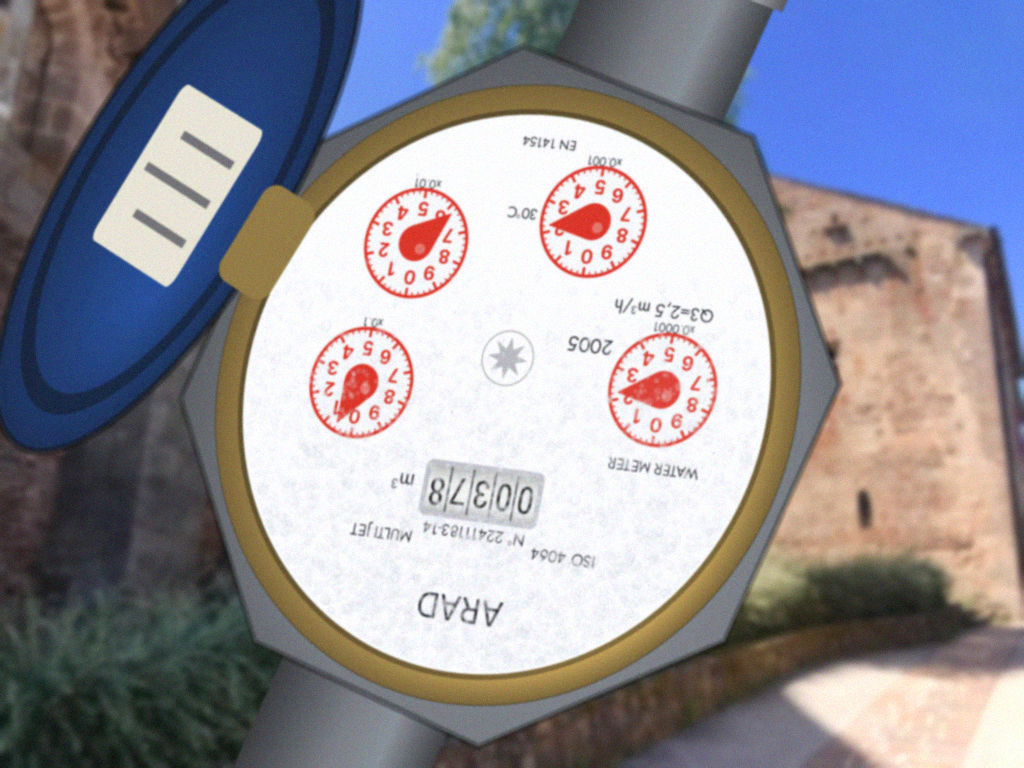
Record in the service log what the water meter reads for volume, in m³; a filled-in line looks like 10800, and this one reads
378.0622
